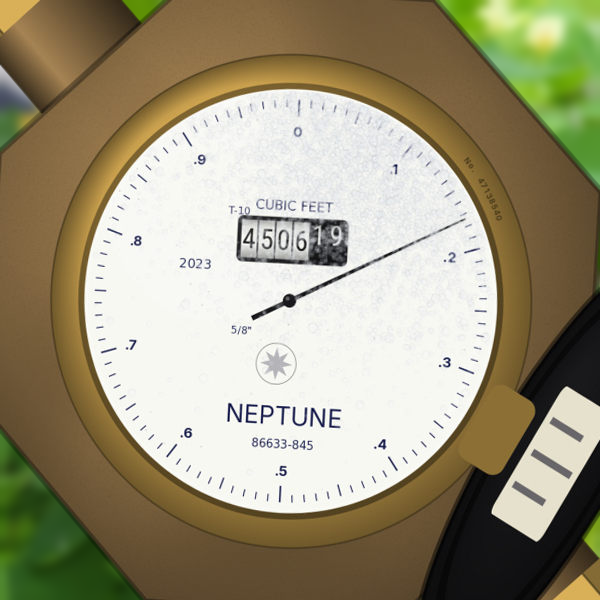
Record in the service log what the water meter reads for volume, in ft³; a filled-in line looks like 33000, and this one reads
450619.17
